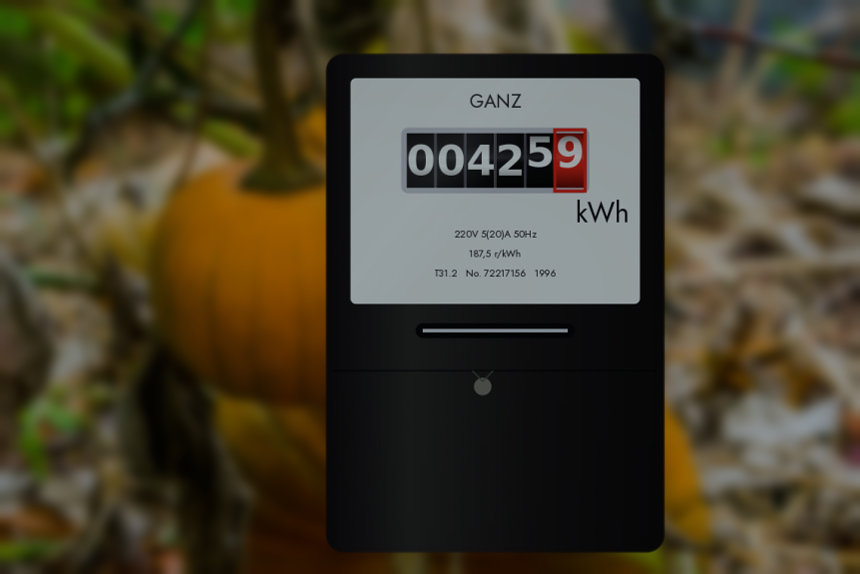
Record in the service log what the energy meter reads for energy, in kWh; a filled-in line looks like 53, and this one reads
425.9
